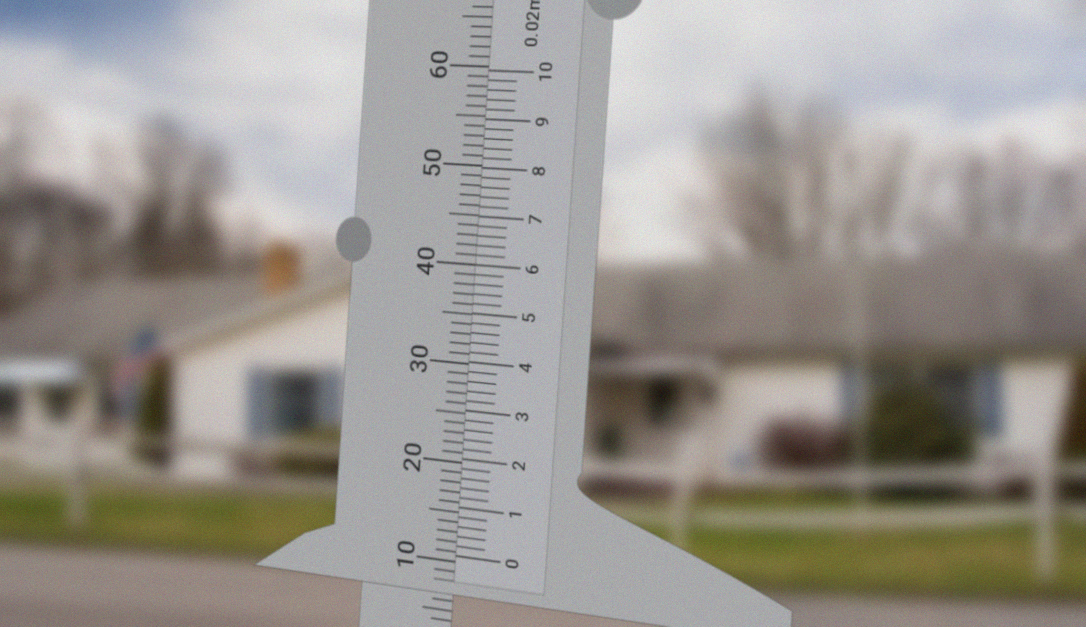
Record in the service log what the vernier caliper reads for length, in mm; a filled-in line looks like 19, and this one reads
10.6
